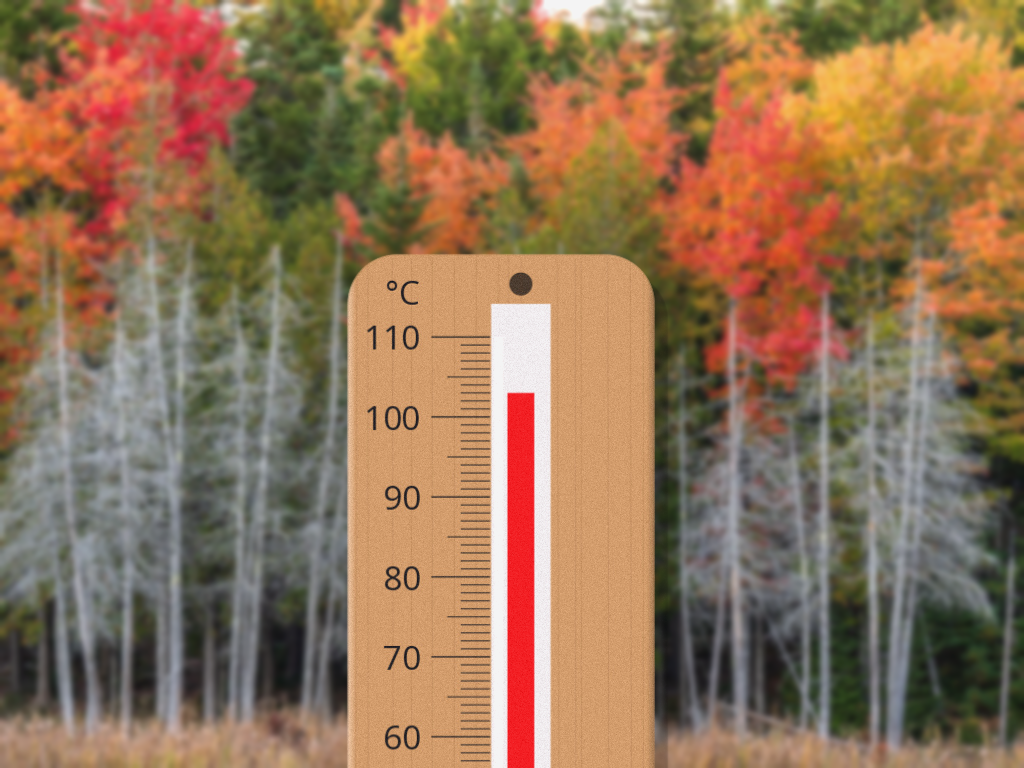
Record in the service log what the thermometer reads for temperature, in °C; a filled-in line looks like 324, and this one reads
103
